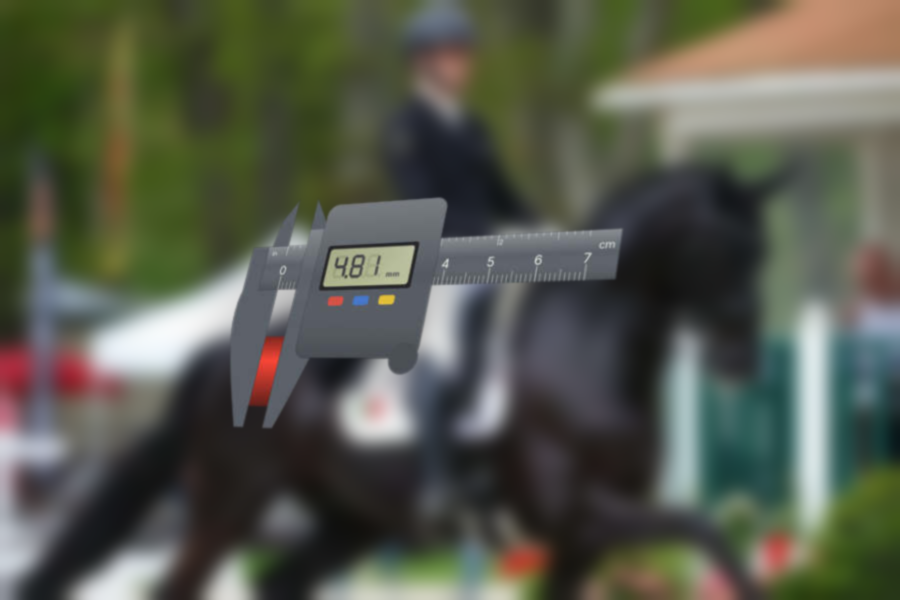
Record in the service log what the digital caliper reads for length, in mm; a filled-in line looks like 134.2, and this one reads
4.81
